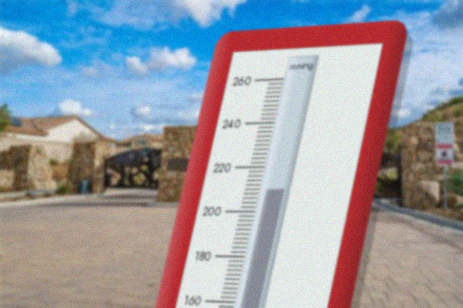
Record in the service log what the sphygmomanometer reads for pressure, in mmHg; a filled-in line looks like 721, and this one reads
210
